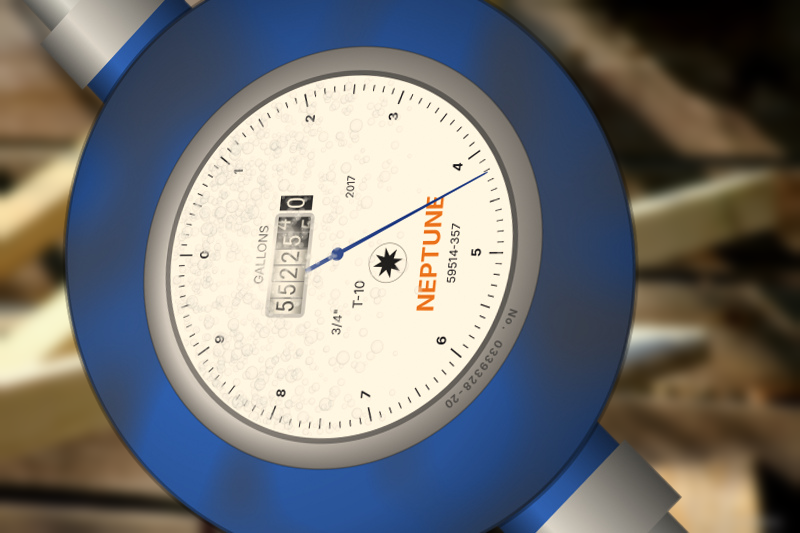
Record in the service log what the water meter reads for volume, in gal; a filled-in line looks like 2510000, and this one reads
5522544.2
